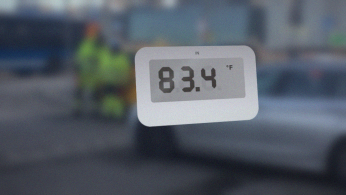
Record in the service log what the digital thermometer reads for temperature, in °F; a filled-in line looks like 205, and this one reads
83.4
